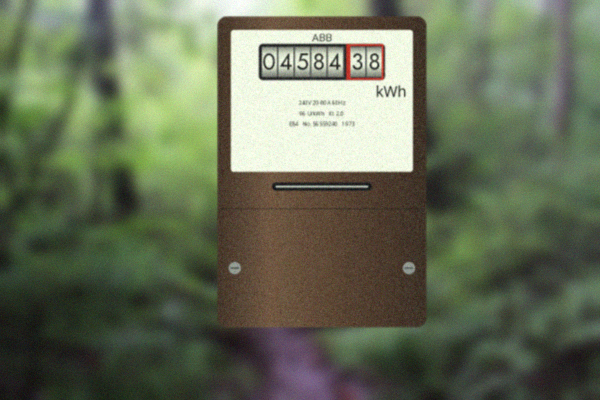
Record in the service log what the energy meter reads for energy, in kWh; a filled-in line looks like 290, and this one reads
4584.38
